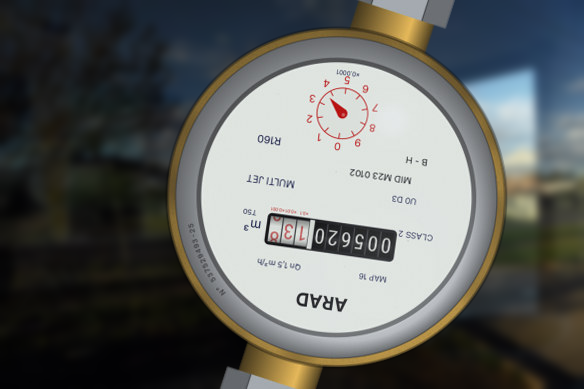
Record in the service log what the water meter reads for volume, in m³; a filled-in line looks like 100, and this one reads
5620.1383
